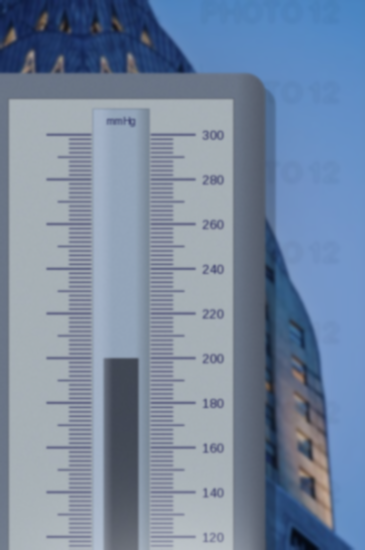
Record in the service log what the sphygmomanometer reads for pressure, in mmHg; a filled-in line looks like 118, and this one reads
200
